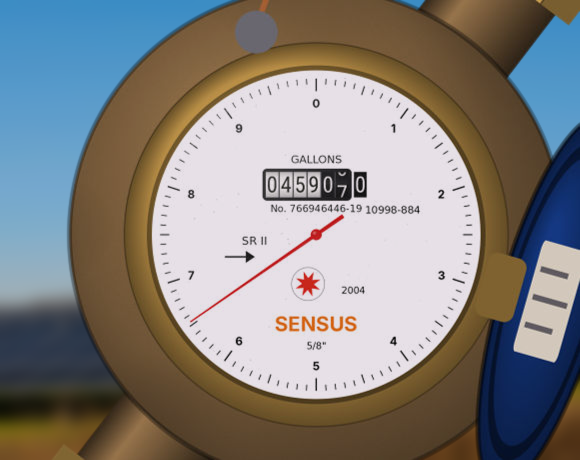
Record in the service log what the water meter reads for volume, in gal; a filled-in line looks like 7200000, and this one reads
459066.5
